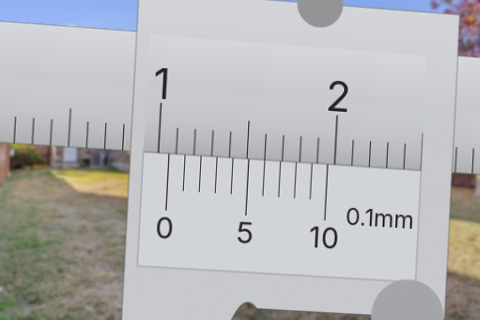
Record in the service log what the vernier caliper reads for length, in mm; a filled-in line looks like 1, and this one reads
10.6
